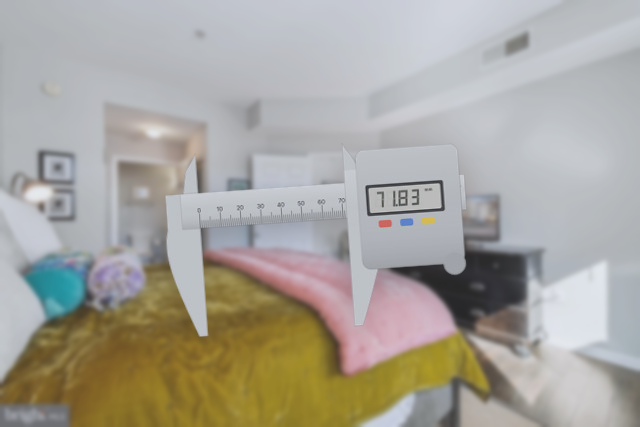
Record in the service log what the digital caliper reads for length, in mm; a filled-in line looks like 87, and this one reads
71.83
